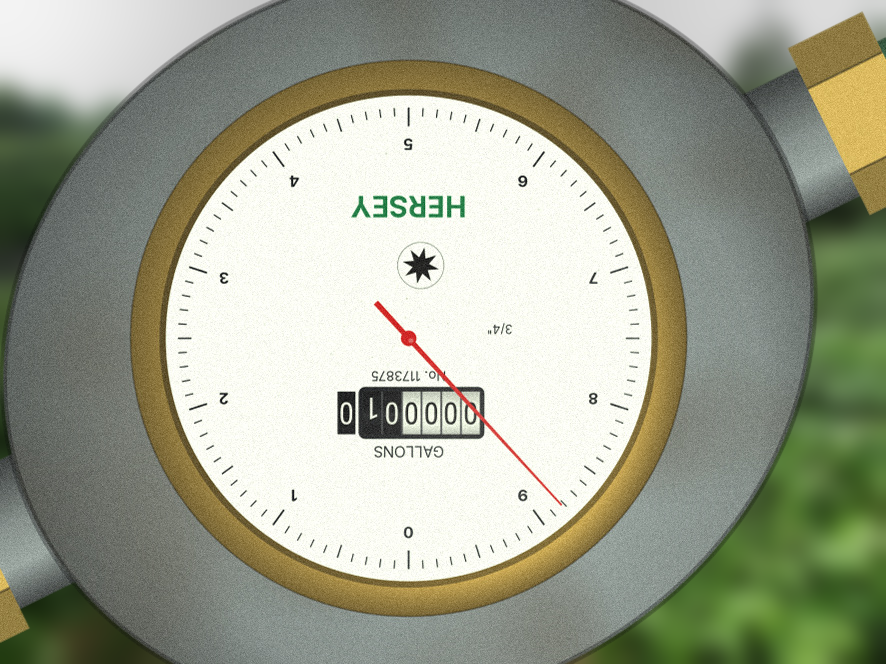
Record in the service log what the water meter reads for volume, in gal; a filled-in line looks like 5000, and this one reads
8.8
